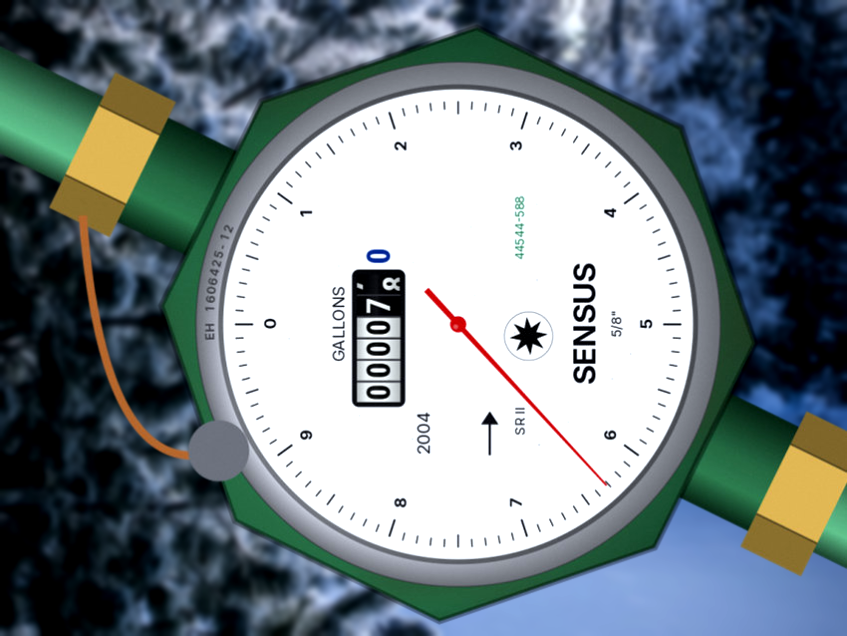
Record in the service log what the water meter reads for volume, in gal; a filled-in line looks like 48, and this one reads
776.3
